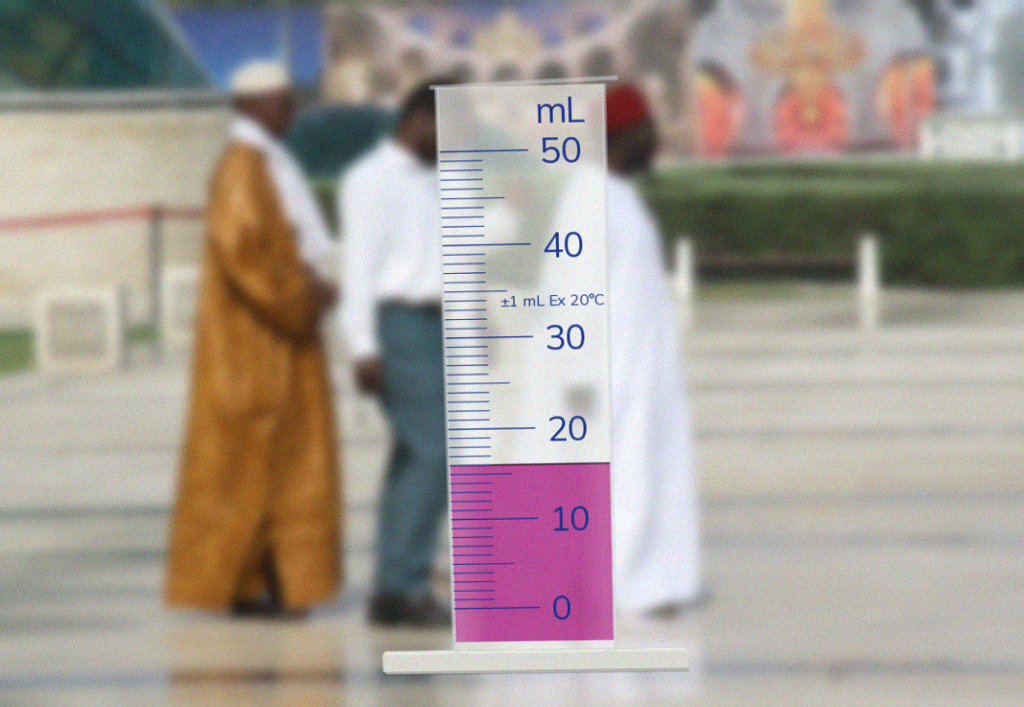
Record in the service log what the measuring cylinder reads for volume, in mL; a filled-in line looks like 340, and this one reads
16
